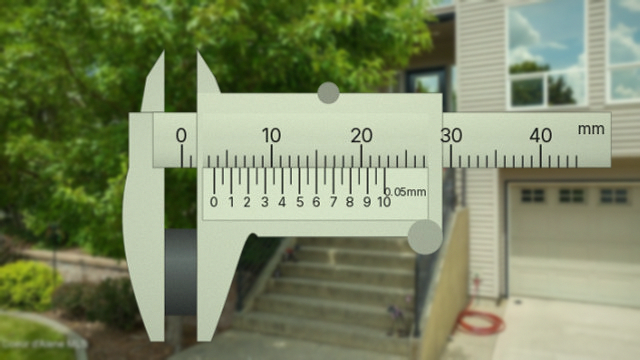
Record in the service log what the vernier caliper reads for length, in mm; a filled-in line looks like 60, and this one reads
3.6
